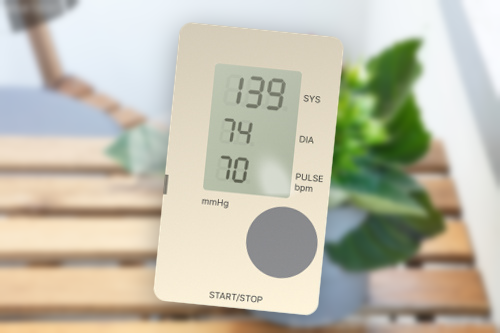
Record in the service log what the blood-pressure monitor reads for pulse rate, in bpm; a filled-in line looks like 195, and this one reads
70
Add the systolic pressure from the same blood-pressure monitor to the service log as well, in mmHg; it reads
139
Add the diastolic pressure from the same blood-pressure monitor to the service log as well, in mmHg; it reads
74
